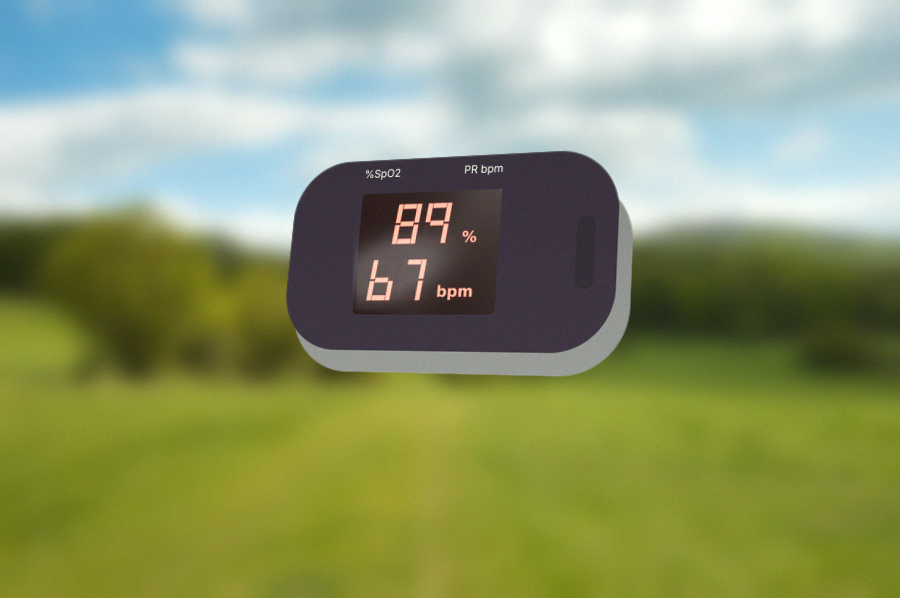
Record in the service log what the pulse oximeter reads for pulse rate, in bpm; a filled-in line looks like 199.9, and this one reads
67
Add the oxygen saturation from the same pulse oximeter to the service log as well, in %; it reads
89
